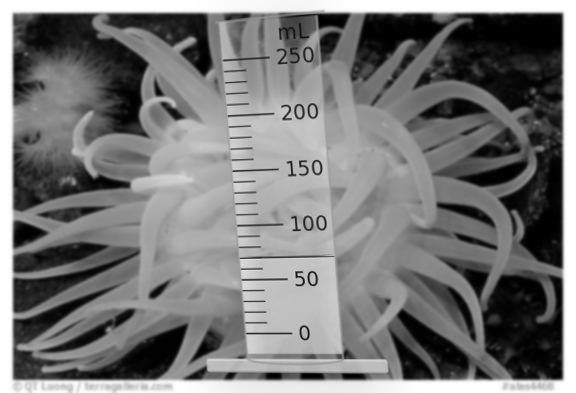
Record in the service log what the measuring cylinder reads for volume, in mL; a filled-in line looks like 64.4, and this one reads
70
